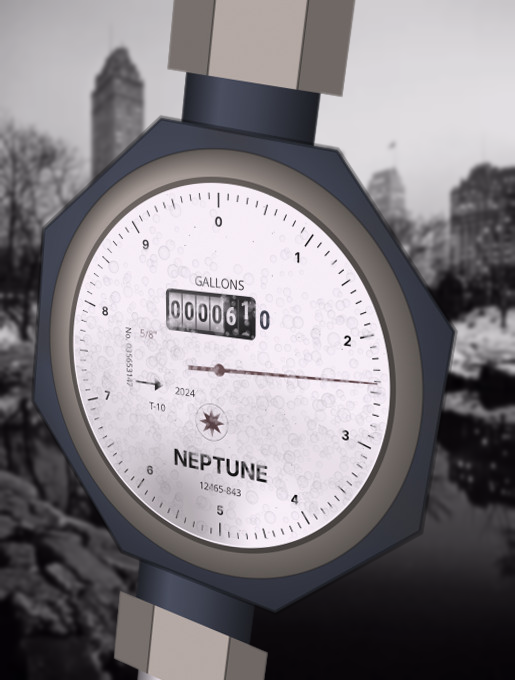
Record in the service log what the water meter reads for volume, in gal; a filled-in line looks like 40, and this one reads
612.4
